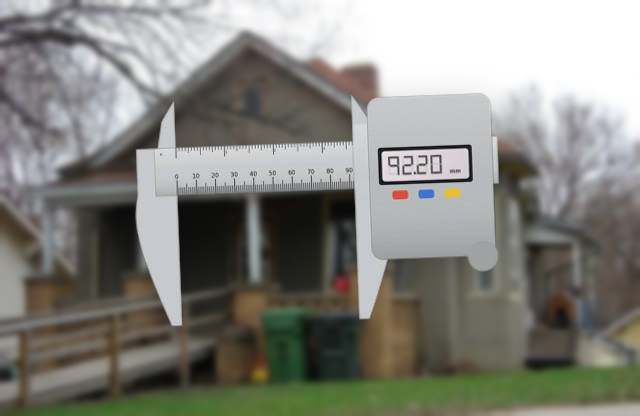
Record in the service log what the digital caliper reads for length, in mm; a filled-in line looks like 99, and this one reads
92.20
